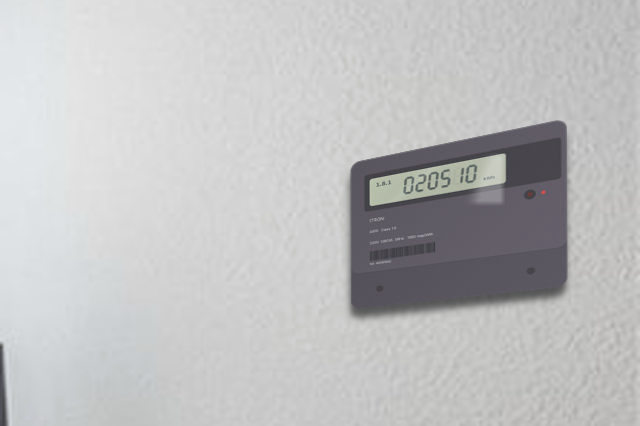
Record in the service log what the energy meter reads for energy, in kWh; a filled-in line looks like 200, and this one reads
20510
